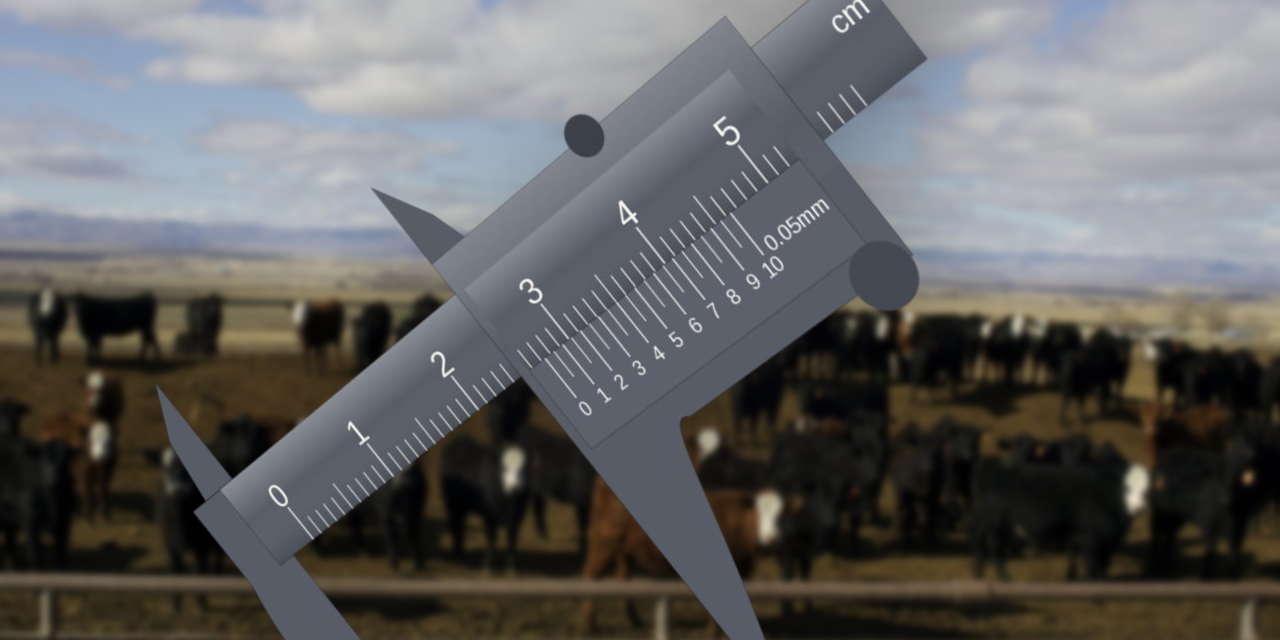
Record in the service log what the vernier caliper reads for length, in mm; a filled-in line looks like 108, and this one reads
27.4
